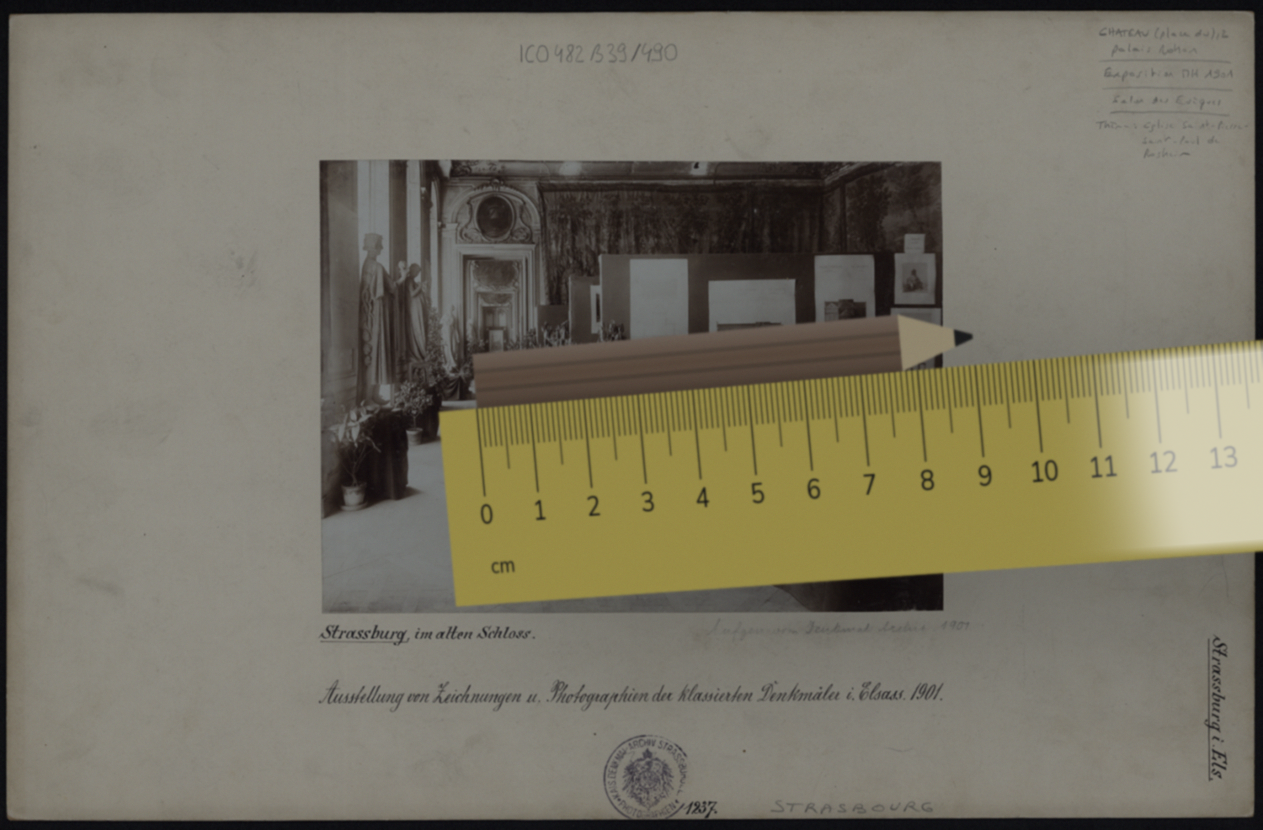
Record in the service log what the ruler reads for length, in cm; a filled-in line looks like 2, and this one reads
9
